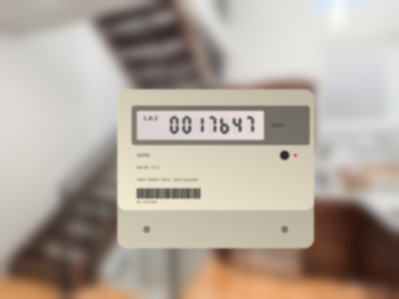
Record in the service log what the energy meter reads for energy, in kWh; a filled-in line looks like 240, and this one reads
17647
